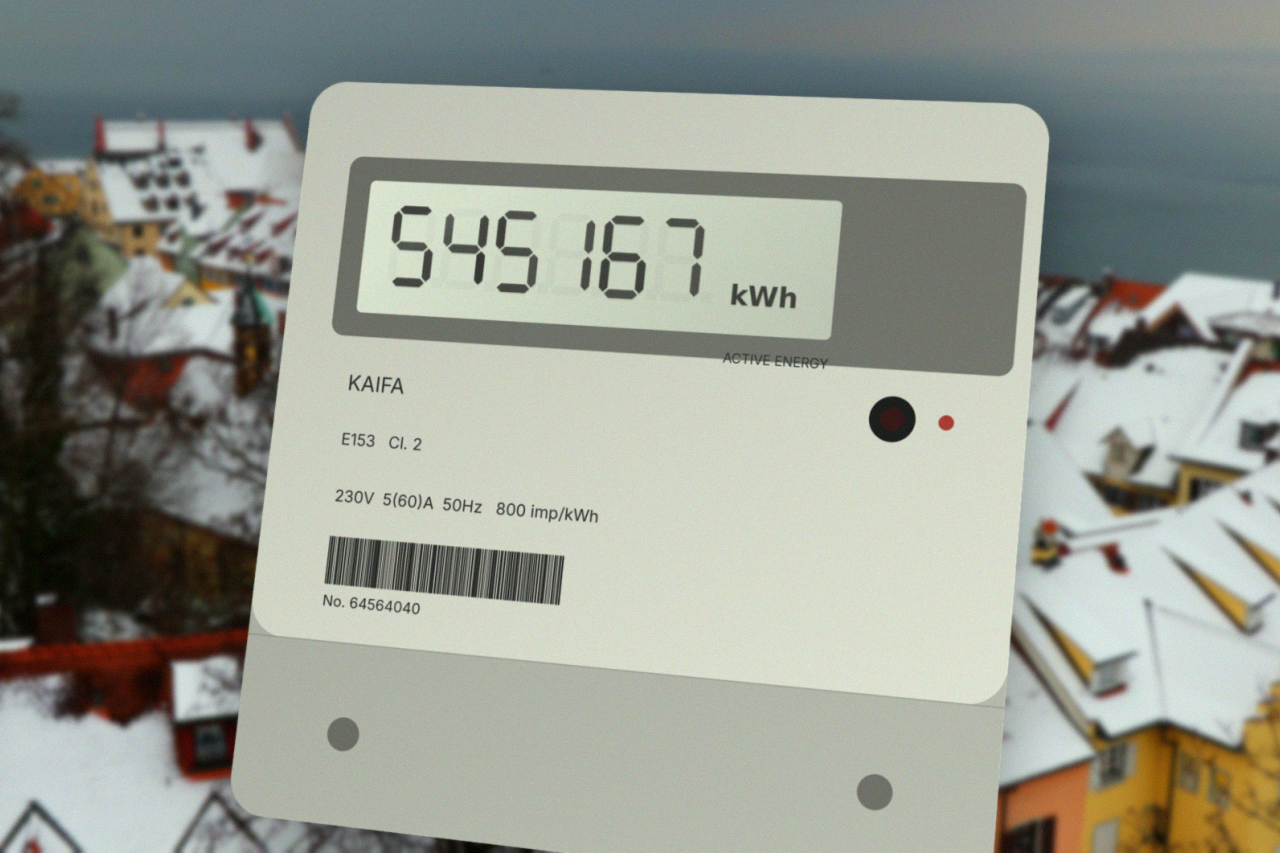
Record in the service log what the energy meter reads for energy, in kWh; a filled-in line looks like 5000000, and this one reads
545167
